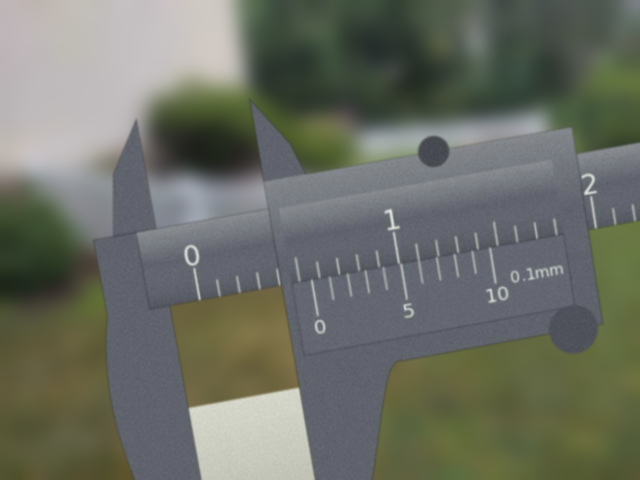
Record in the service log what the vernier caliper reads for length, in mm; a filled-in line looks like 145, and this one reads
5.6
